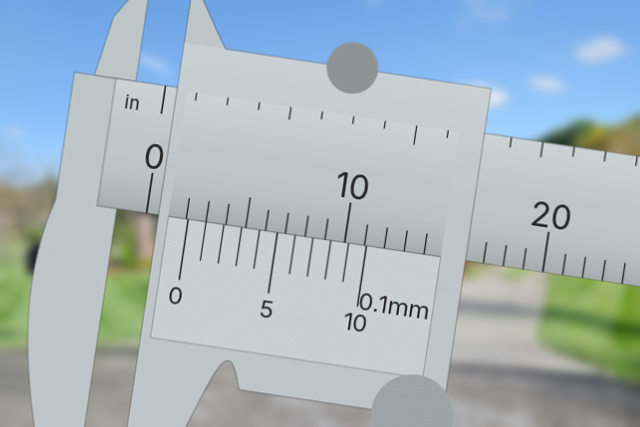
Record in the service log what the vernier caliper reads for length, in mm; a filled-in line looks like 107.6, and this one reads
2.1
